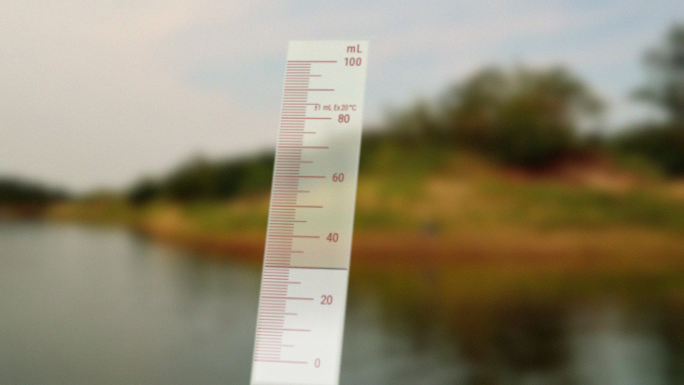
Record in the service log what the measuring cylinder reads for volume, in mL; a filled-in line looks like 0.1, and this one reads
30
